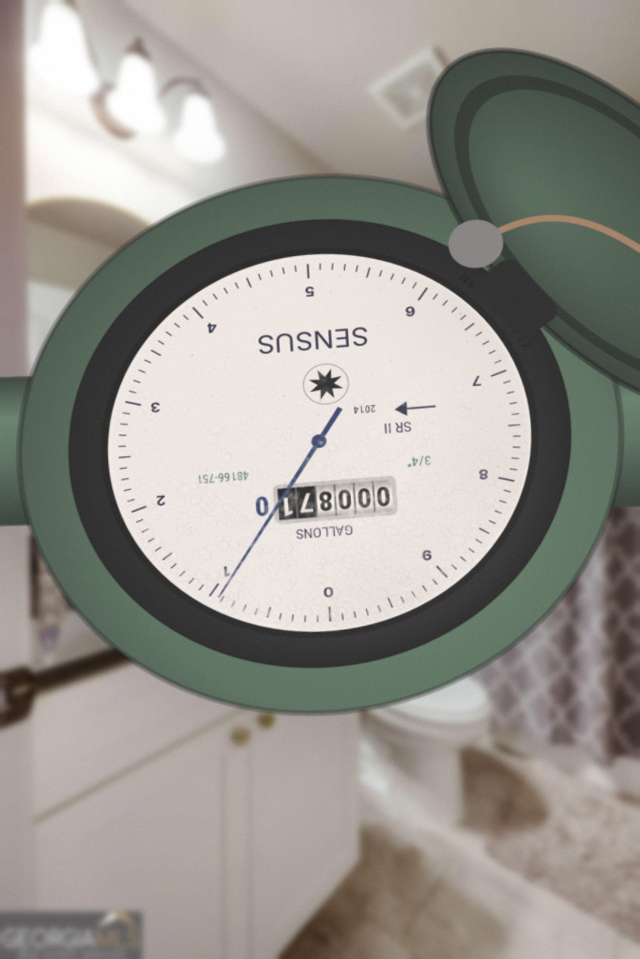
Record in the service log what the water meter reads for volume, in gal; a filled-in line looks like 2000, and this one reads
8710.9
